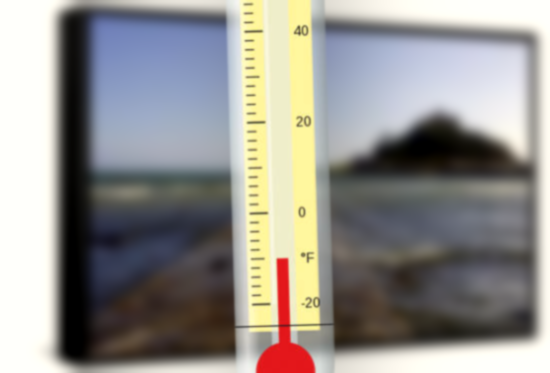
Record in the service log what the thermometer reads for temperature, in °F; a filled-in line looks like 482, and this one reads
-10
